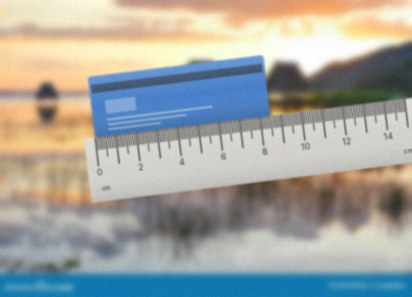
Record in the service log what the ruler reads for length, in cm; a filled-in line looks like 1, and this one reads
8.5
